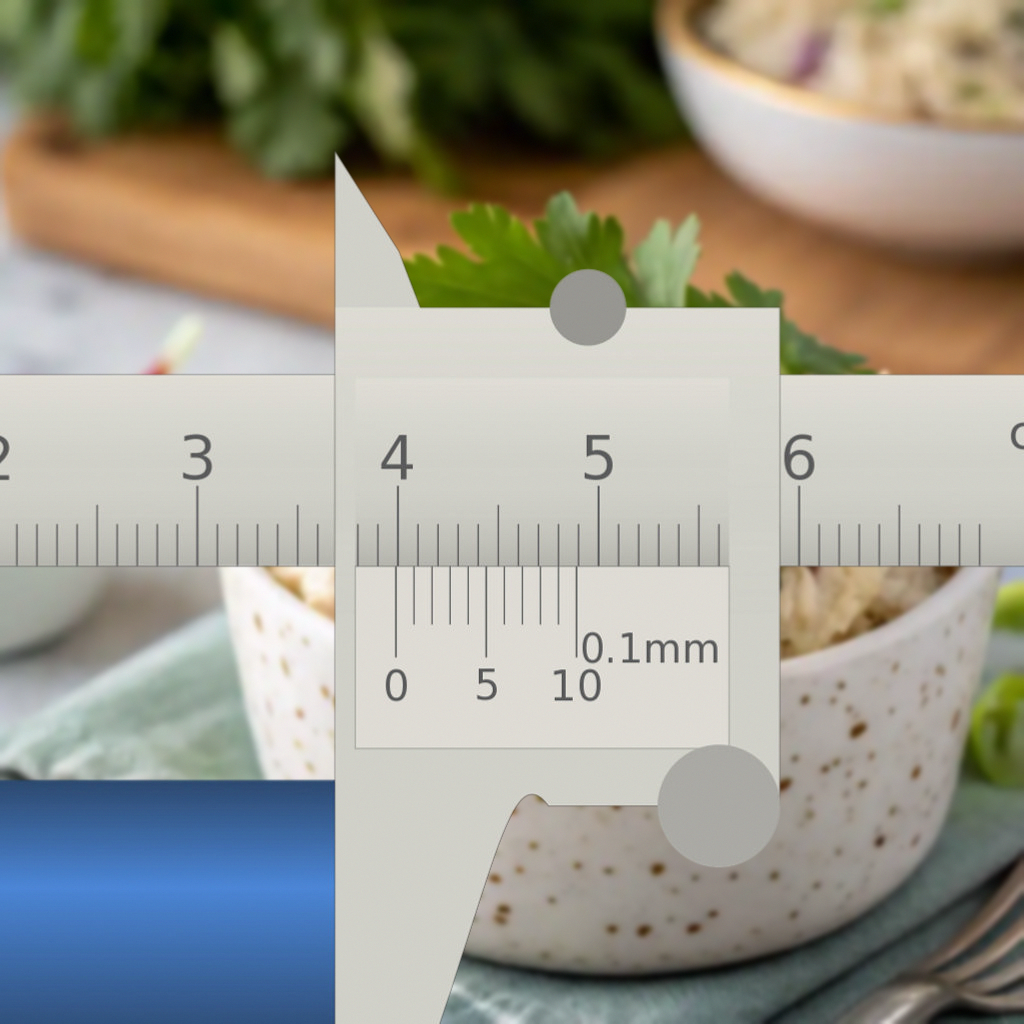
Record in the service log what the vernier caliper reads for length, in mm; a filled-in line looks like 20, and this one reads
39.9
